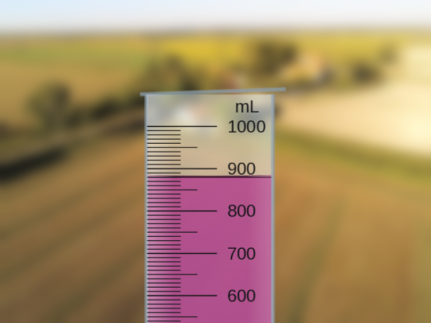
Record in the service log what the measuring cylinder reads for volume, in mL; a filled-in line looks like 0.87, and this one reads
880
